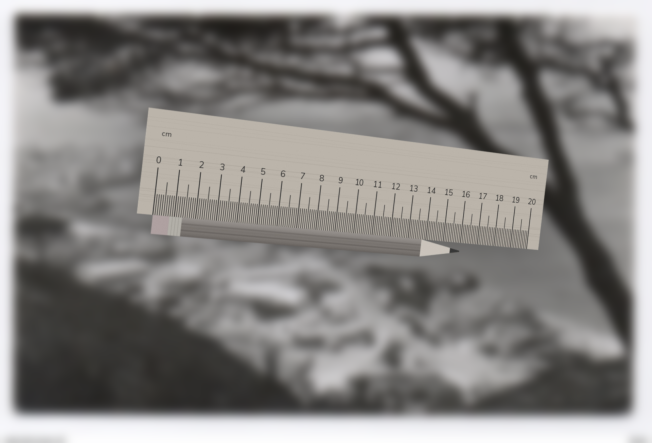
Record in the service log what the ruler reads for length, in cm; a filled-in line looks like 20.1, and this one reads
16
